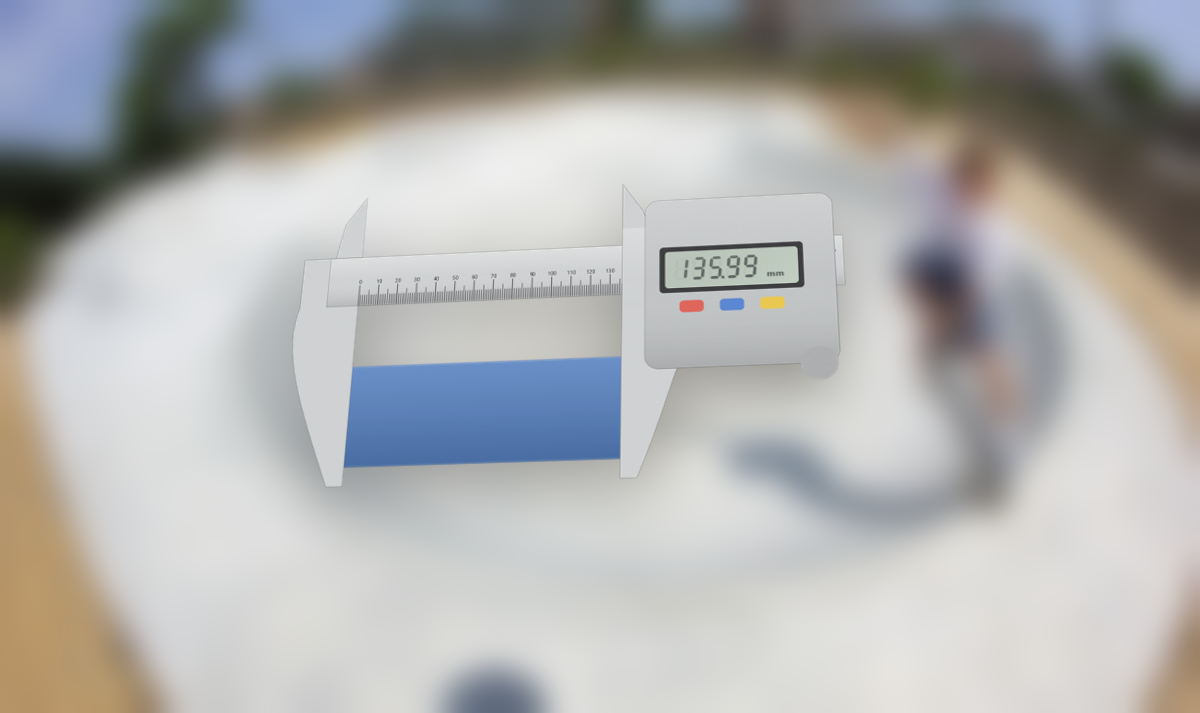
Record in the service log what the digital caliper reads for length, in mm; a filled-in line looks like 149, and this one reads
135.99
